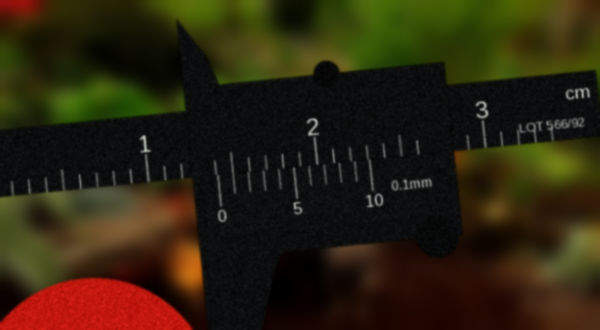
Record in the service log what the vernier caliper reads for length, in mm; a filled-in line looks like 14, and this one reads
14.1
